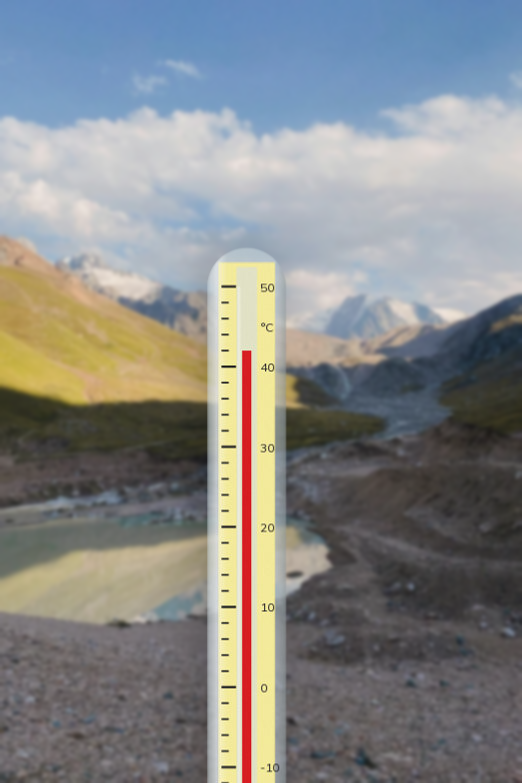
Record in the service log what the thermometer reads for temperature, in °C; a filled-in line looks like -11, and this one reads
42
